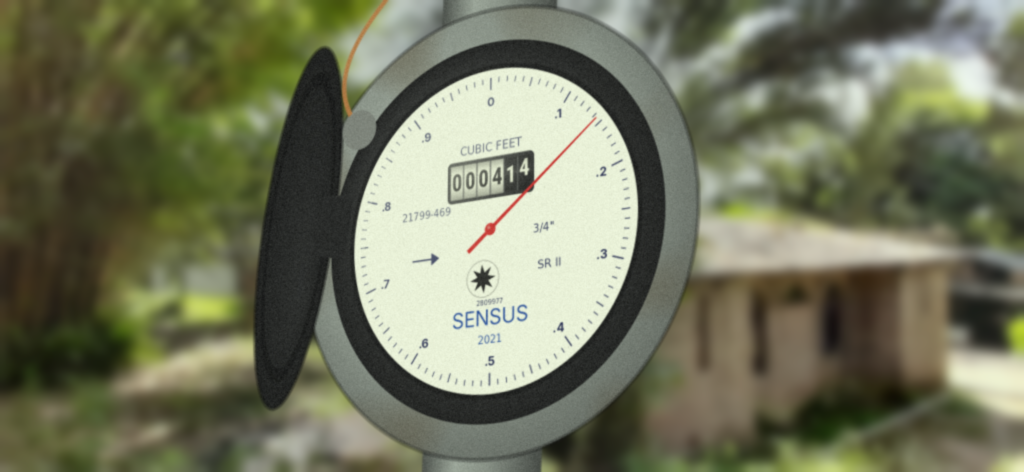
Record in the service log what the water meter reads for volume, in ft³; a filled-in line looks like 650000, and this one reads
414.14
